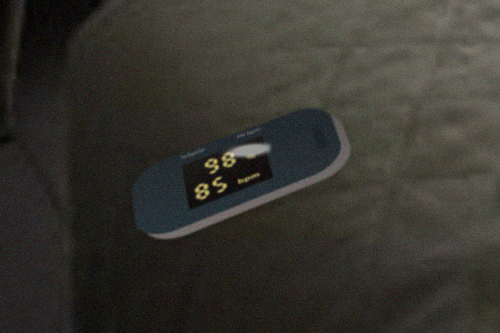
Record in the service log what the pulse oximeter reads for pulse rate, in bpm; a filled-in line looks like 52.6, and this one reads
85
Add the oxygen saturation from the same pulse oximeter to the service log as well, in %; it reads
98
